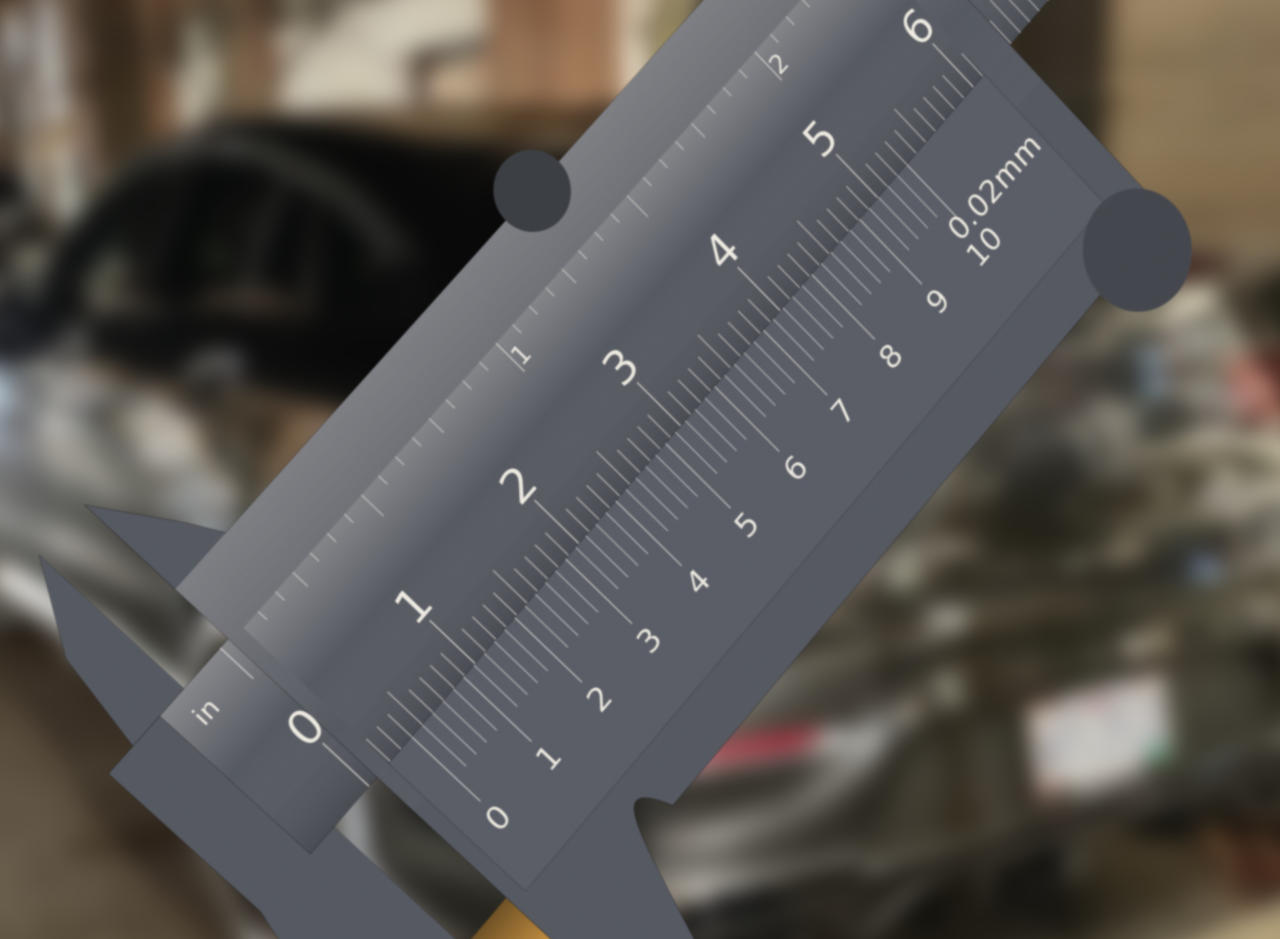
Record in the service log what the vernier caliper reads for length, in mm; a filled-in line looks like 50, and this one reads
4.0
